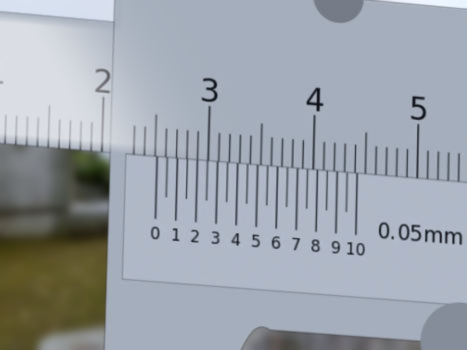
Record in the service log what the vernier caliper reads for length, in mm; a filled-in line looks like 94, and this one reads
25.2
